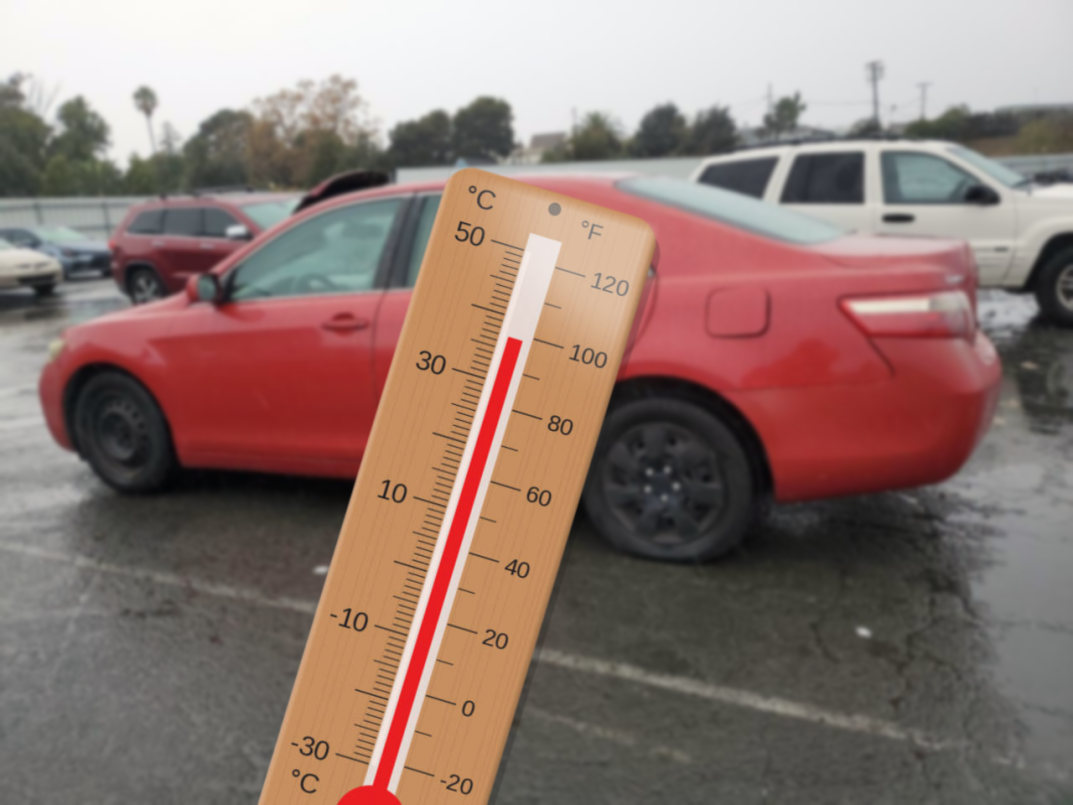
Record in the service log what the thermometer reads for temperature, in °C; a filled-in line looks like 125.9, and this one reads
37
